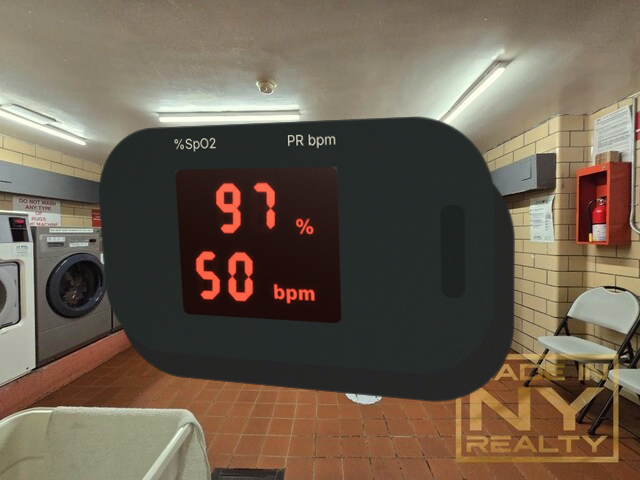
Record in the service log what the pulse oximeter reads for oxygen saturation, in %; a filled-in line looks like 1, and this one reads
97
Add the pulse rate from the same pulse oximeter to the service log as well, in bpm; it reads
50
